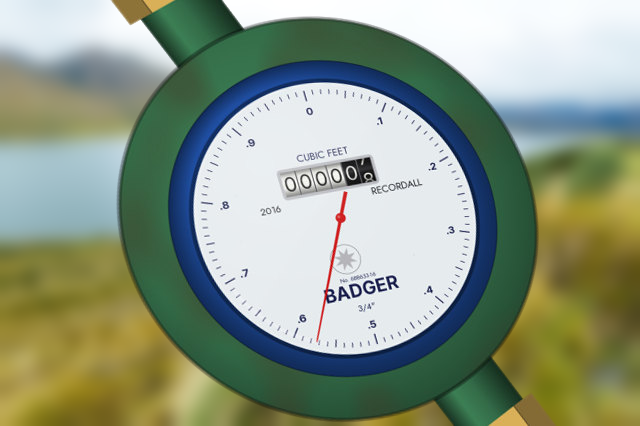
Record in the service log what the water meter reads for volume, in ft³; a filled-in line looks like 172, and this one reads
7.57
